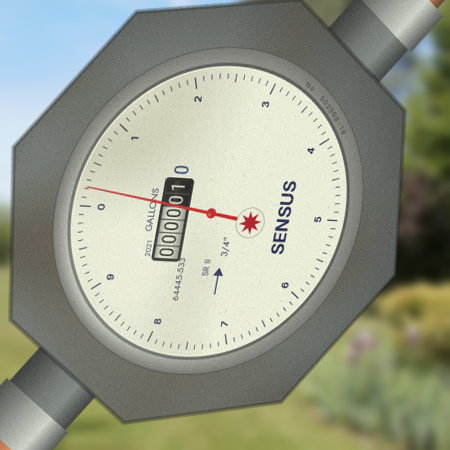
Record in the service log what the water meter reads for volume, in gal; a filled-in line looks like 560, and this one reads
10.2
